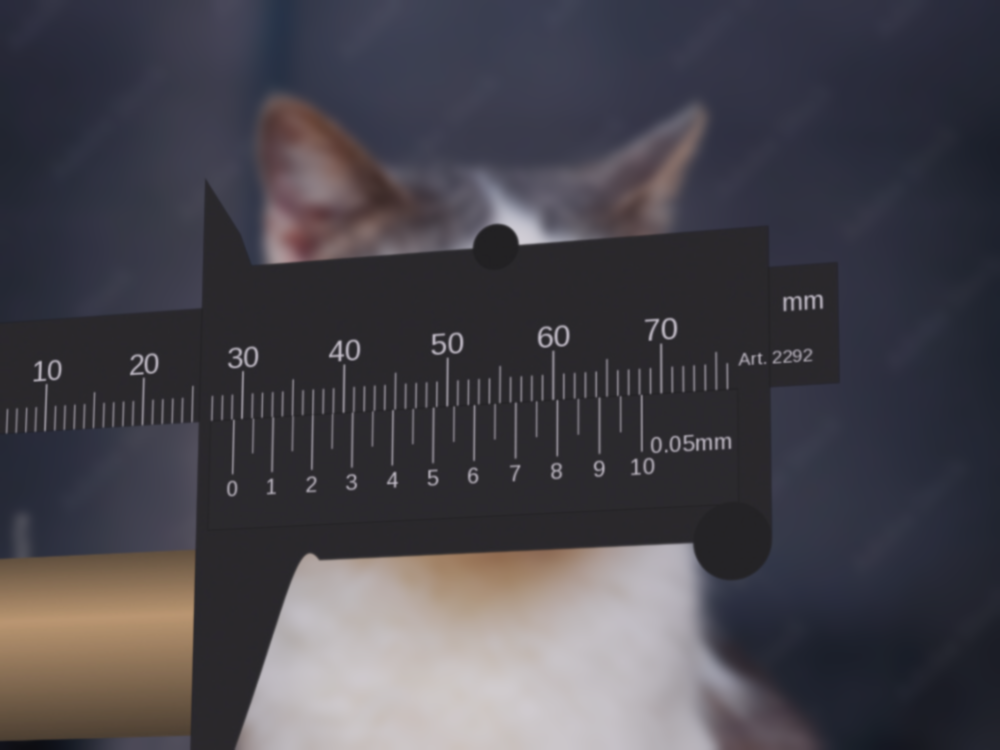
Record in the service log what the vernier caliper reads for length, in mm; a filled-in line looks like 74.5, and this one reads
29.2
